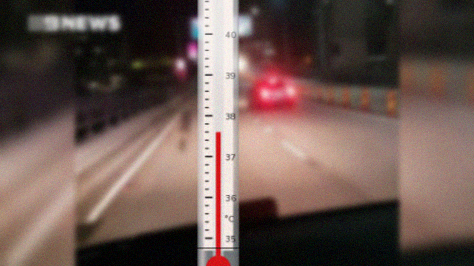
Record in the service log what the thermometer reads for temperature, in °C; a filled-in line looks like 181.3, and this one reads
37.6
